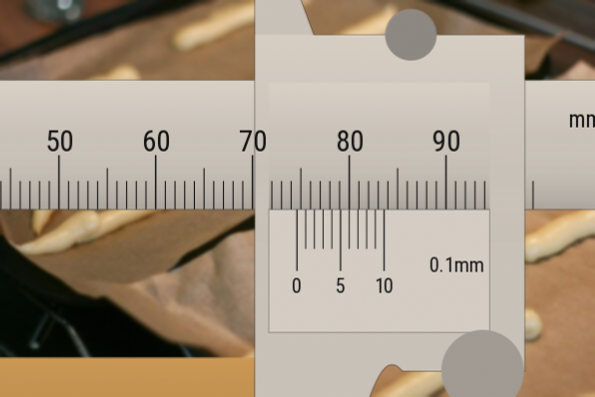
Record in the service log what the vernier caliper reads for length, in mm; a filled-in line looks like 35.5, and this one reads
74.6
